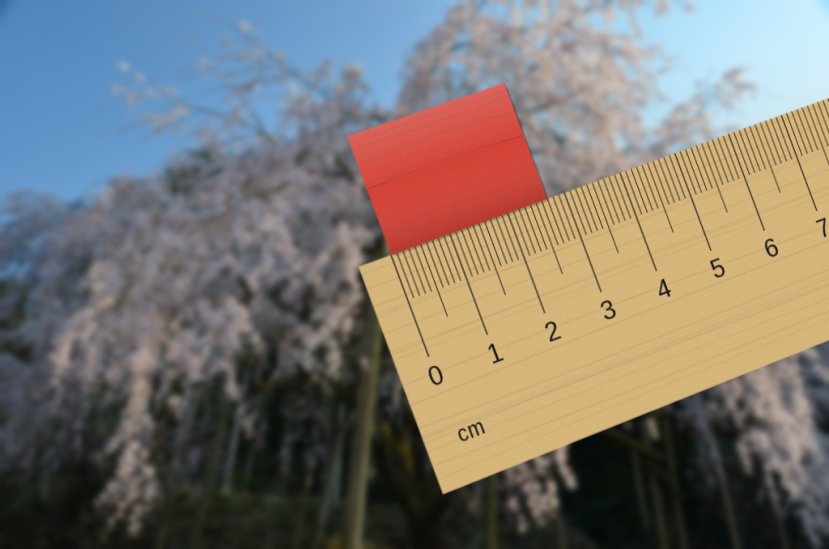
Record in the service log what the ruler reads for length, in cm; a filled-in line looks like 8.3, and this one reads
2.7
